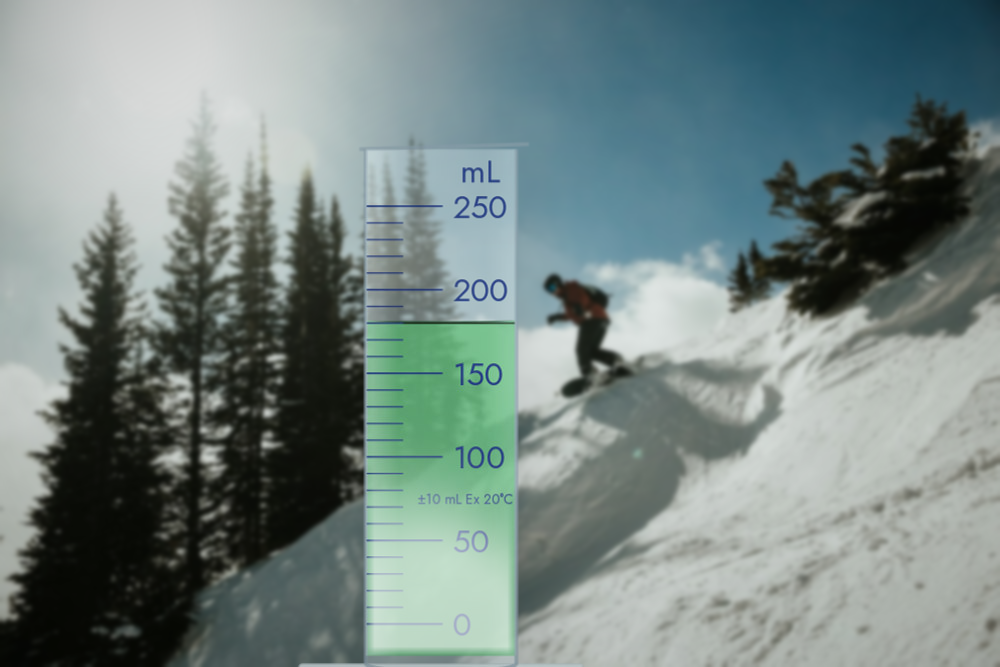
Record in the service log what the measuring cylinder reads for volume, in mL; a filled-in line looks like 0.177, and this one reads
180
